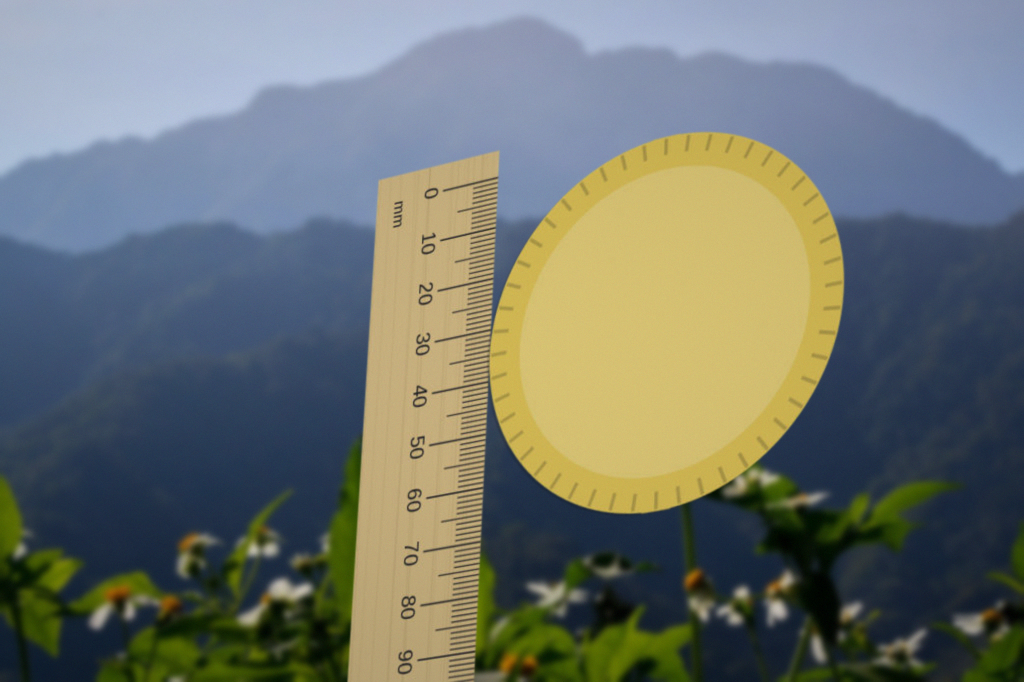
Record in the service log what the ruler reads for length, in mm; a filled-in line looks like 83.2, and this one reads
70
